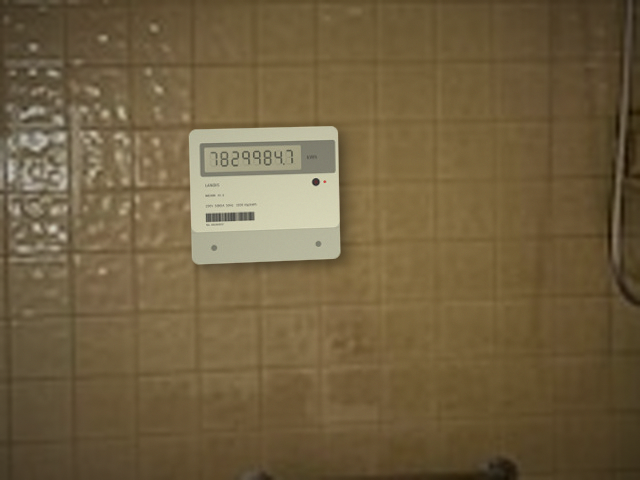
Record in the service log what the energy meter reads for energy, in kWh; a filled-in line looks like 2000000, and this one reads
7829984.7
